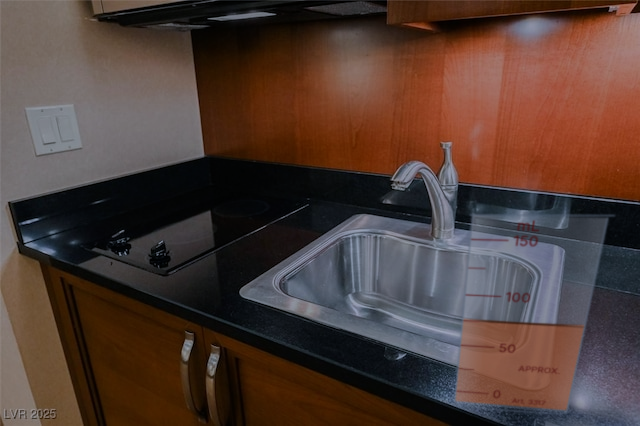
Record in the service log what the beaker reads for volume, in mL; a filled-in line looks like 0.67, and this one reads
75
